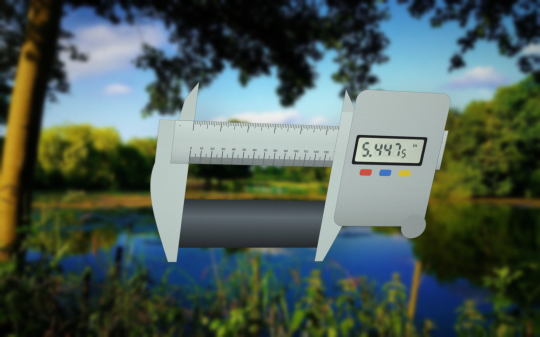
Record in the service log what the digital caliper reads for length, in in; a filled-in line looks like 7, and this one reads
5.4475
